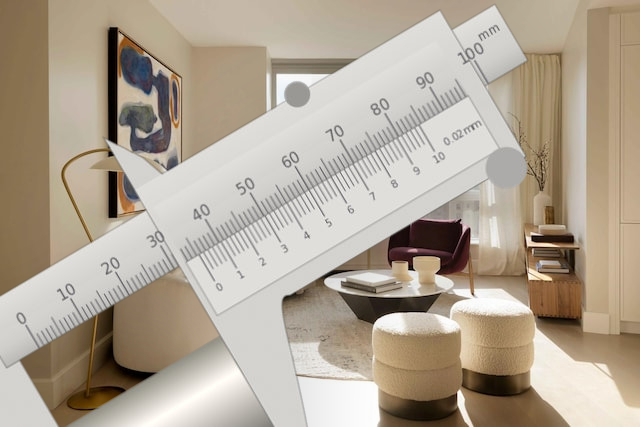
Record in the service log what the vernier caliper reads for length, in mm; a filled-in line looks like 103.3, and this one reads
35.5
